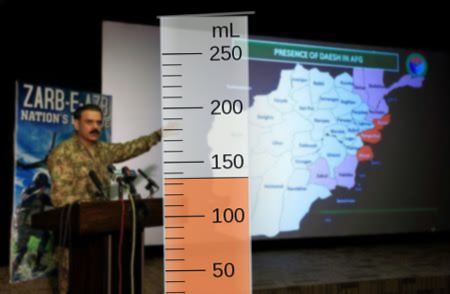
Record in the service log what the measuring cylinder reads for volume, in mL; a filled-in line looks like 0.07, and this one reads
135
